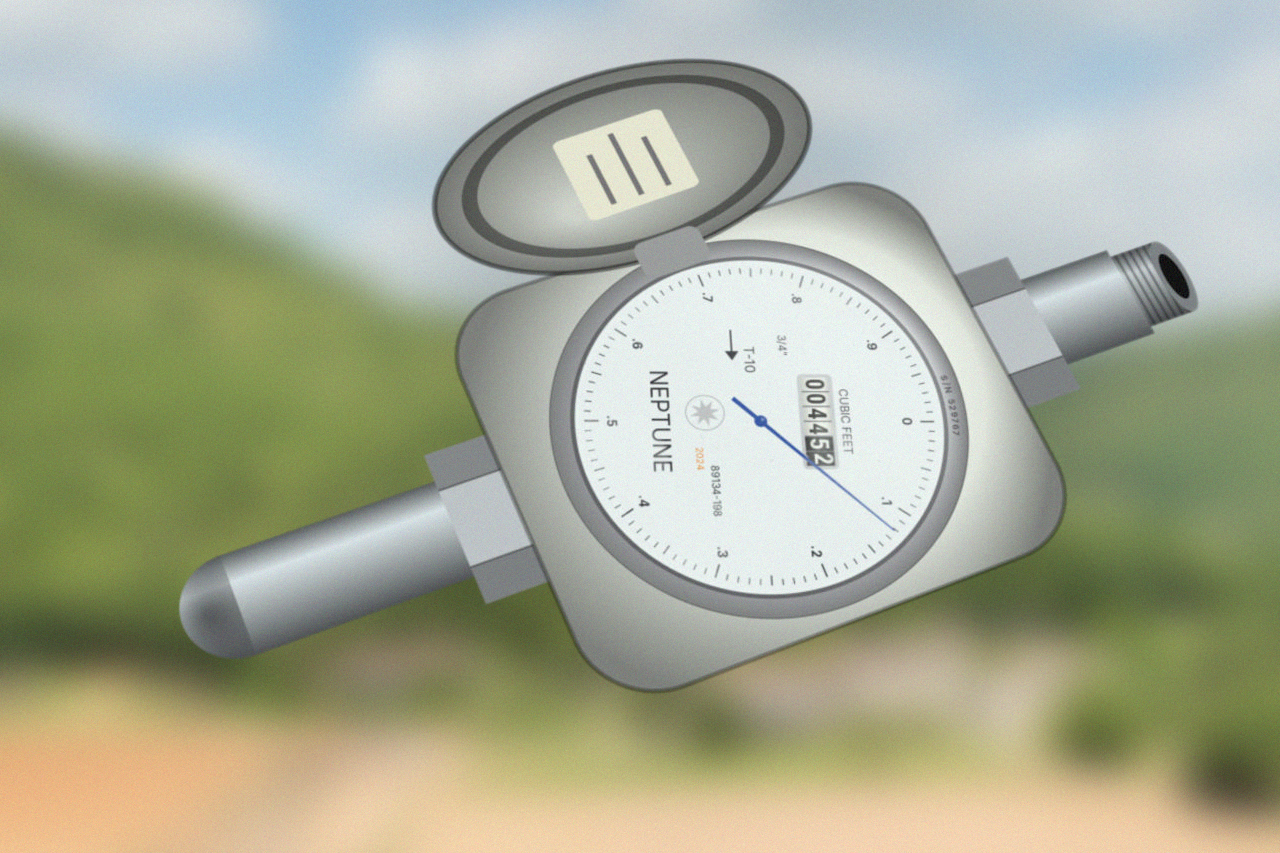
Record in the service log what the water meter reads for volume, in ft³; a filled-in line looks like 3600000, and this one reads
4452.12
